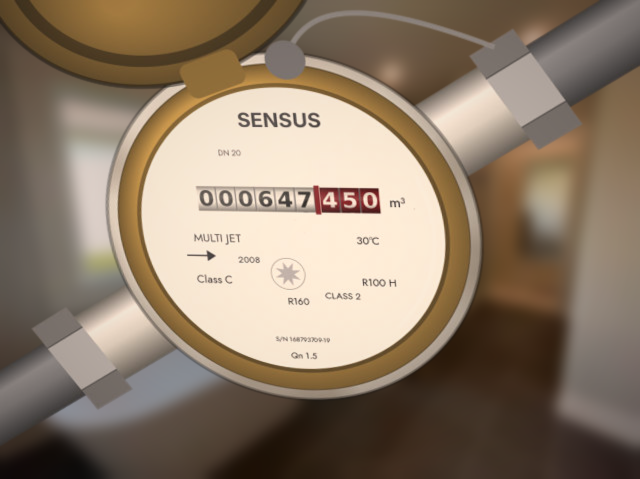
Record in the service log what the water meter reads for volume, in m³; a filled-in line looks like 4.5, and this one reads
647.450
